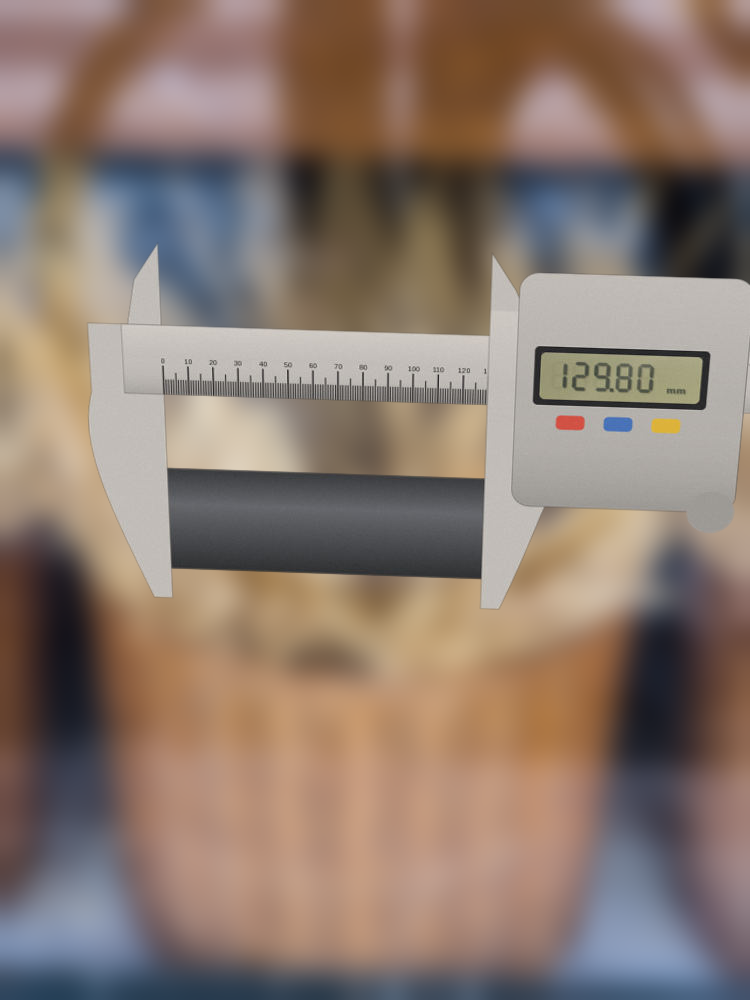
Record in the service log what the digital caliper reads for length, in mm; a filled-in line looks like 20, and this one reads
129.80
